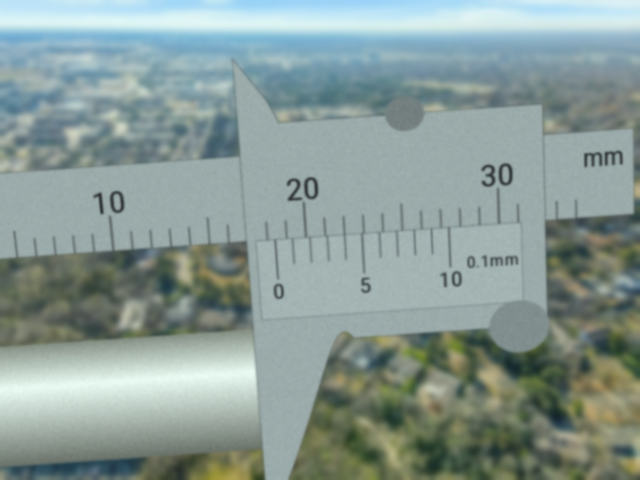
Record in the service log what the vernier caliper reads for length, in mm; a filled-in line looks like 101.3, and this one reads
18.4
